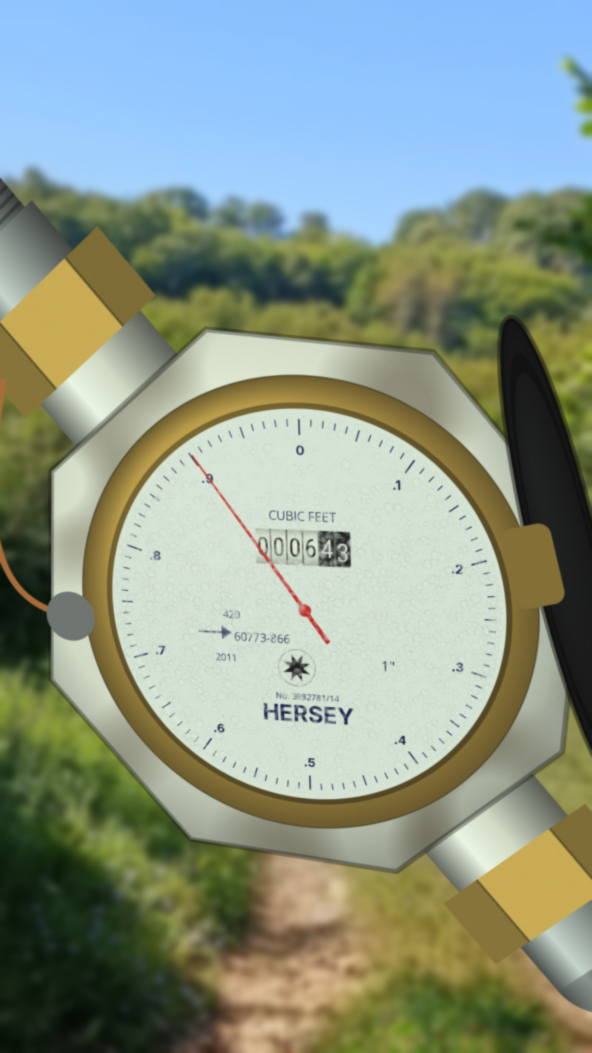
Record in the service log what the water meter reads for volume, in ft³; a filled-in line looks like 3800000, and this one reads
642.90
